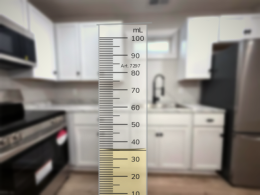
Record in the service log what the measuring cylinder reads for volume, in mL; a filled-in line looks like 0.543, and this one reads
35
